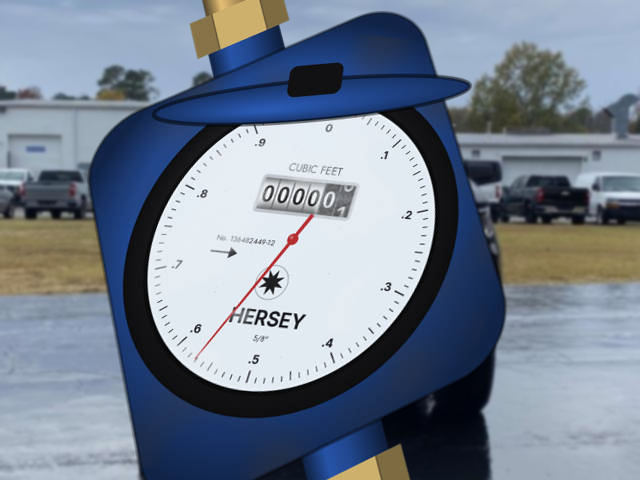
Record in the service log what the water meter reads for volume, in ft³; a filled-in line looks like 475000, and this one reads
0.57
